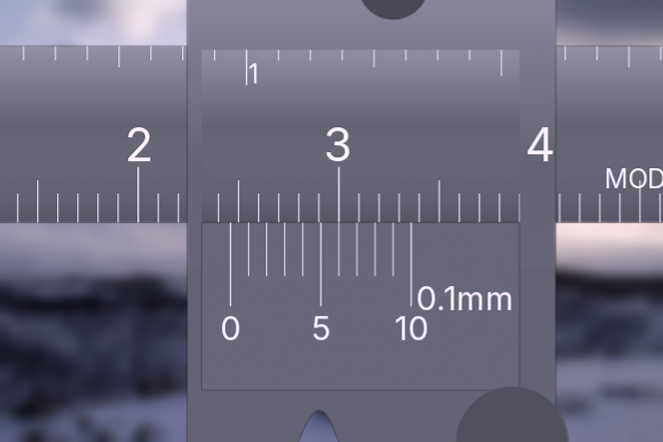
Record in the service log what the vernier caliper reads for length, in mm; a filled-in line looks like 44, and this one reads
24.6
